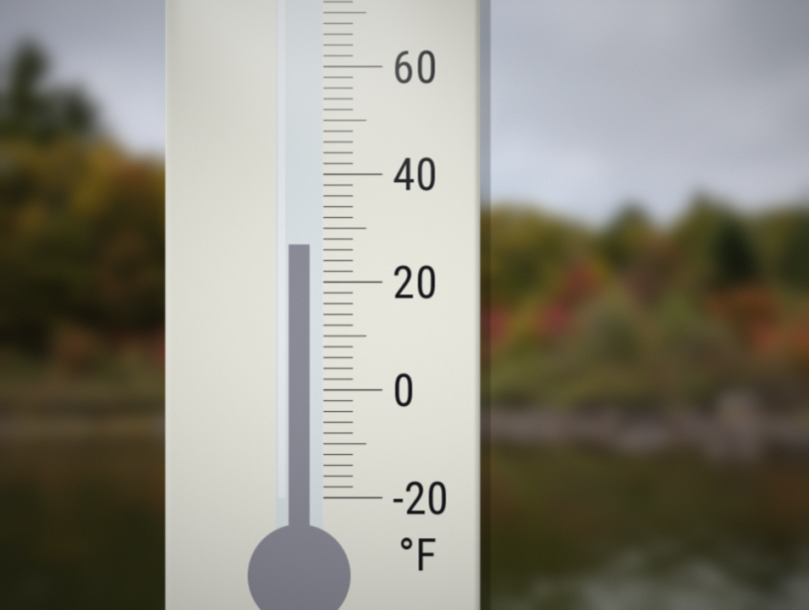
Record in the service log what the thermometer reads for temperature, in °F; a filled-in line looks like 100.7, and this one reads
27
